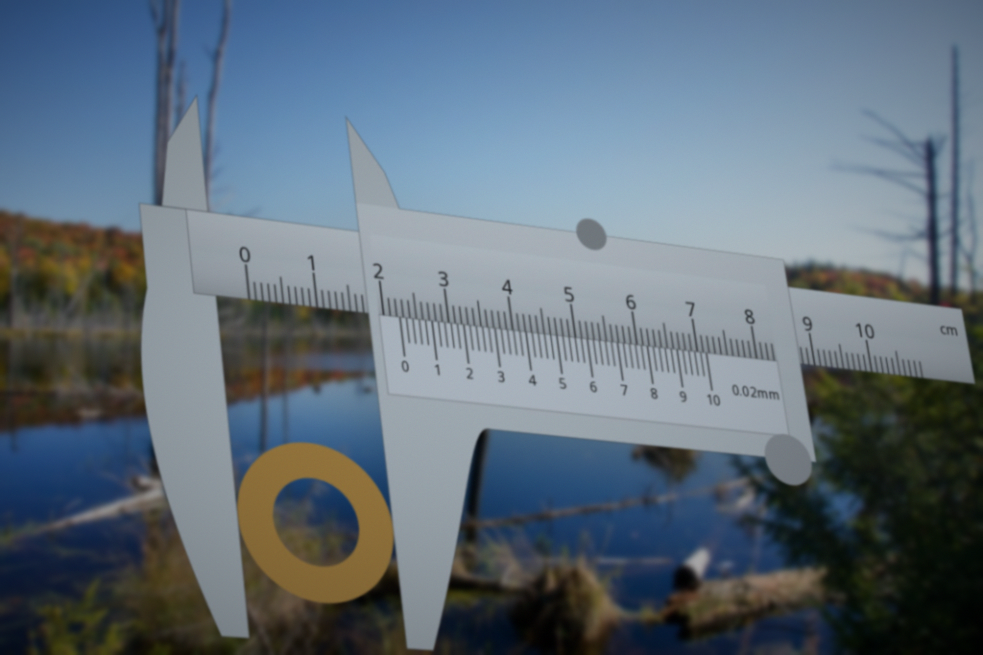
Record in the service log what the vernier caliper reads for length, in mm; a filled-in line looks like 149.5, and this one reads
22.5
